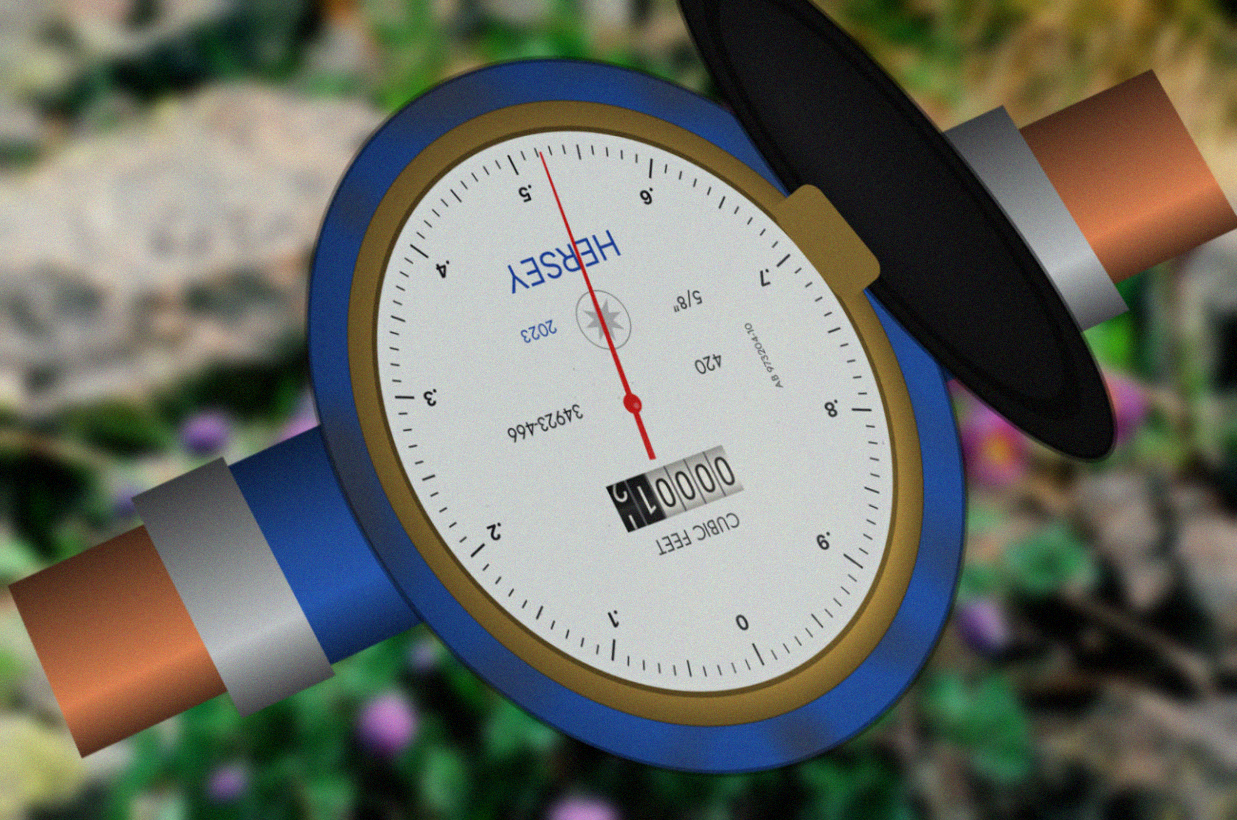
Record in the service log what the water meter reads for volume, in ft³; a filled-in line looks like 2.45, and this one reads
11.52
